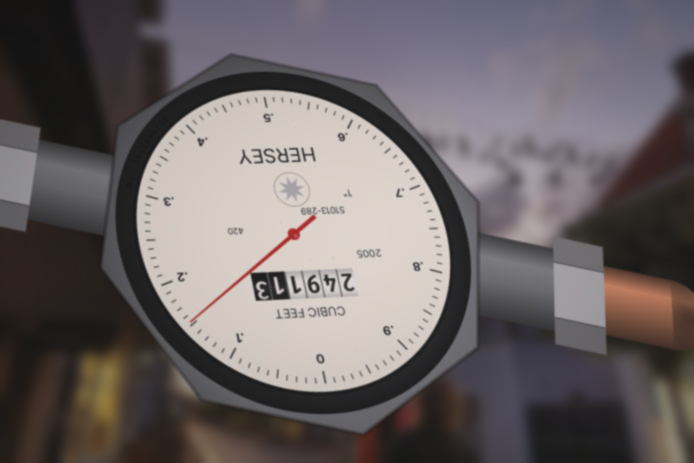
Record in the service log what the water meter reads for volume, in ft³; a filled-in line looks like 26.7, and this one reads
249113.15
